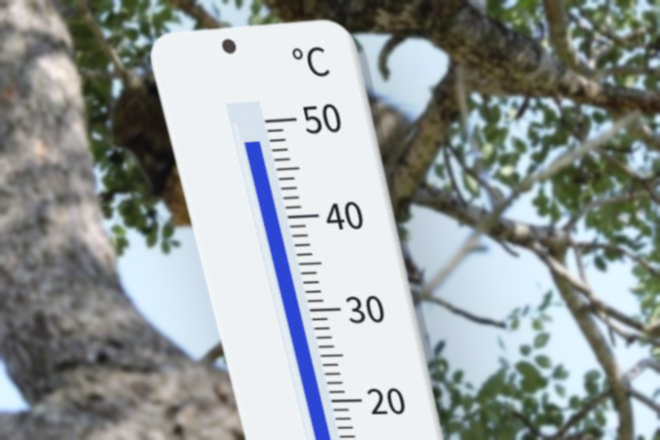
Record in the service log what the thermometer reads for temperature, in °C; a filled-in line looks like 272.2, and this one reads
48
